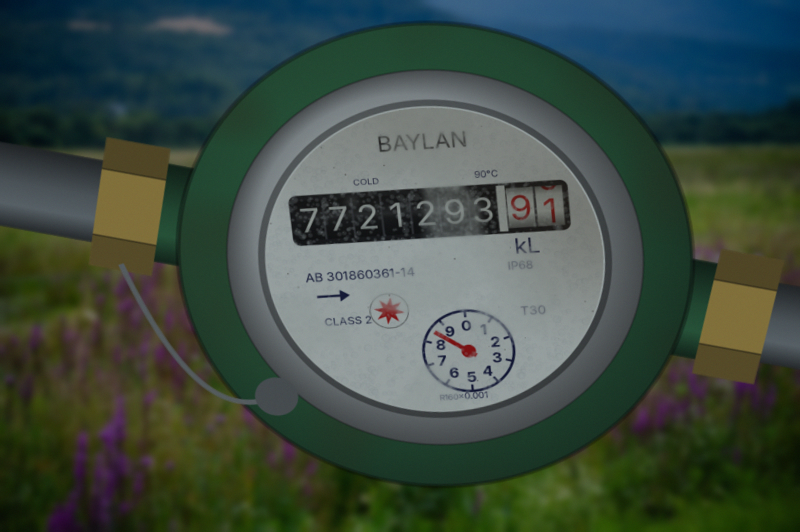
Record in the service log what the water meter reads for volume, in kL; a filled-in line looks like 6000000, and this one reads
7721293.908
